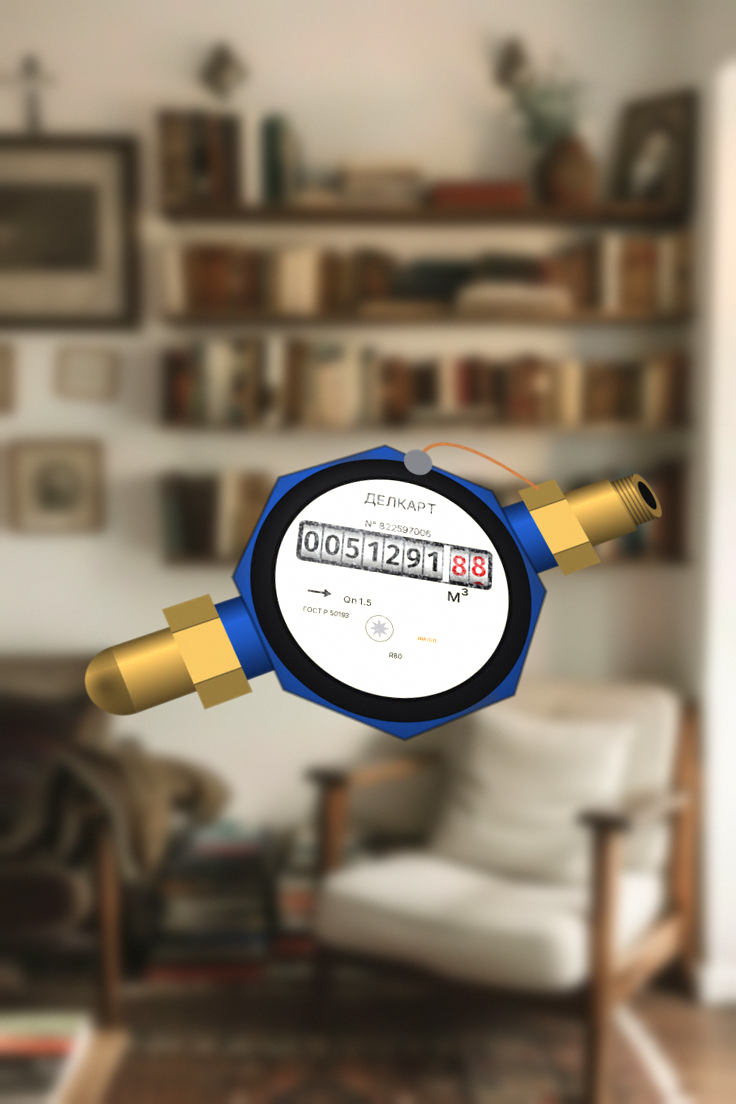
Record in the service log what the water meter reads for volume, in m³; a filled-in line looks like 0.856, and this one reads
51291.88
